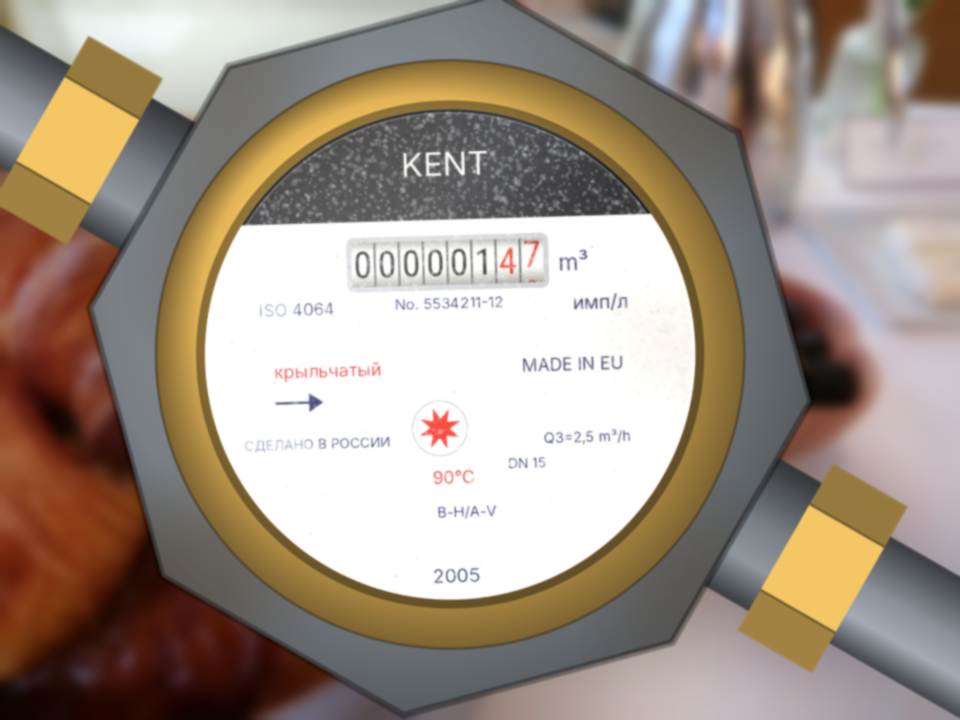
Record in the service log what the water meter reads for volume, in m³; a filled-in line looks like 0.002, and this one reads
1.47
